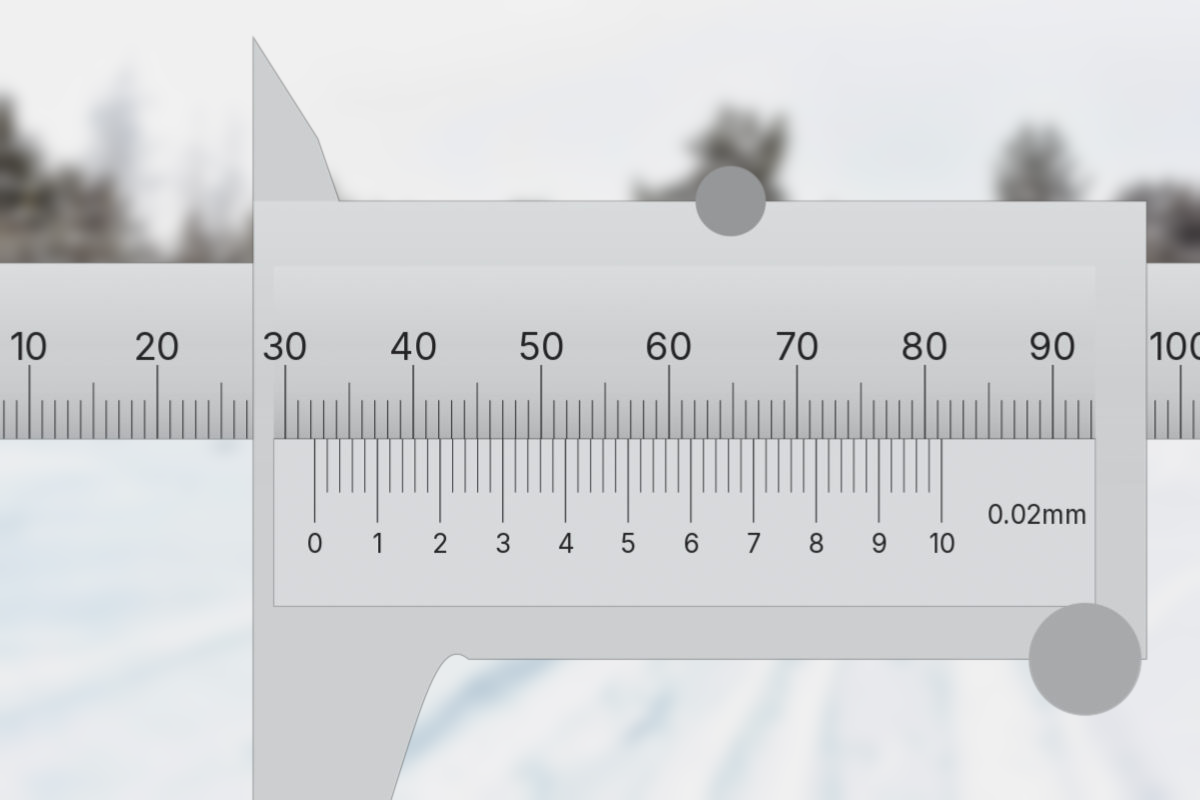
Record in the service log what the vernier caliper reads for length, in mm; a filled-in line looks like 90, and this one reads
32.3
